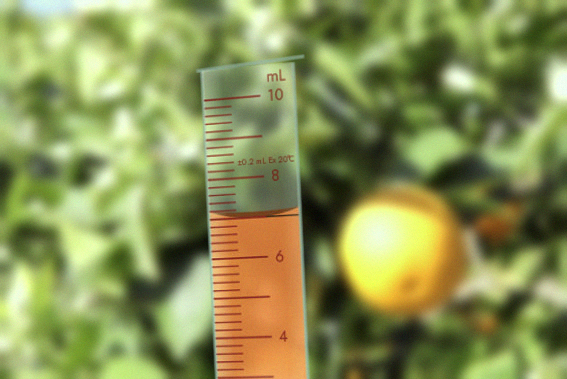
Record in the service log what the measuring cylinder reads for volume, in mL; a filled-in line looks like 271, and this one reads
7
